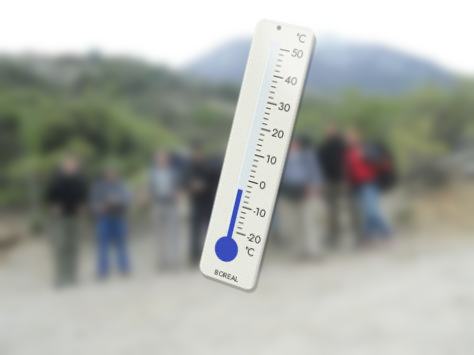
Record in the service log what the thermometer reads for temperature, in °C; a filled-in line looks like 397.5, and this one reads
-4
